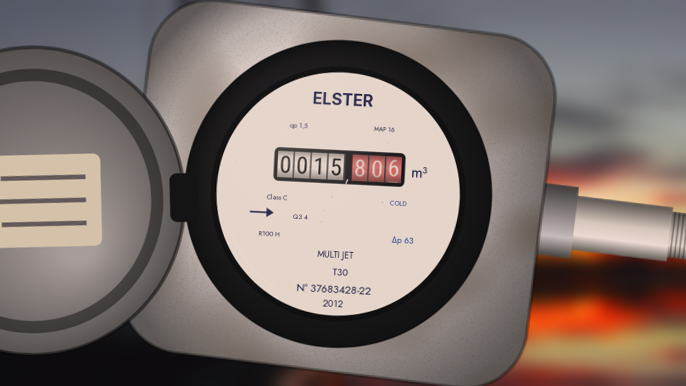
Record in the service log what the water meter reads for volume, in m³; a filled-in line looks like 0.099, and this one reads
15.806
